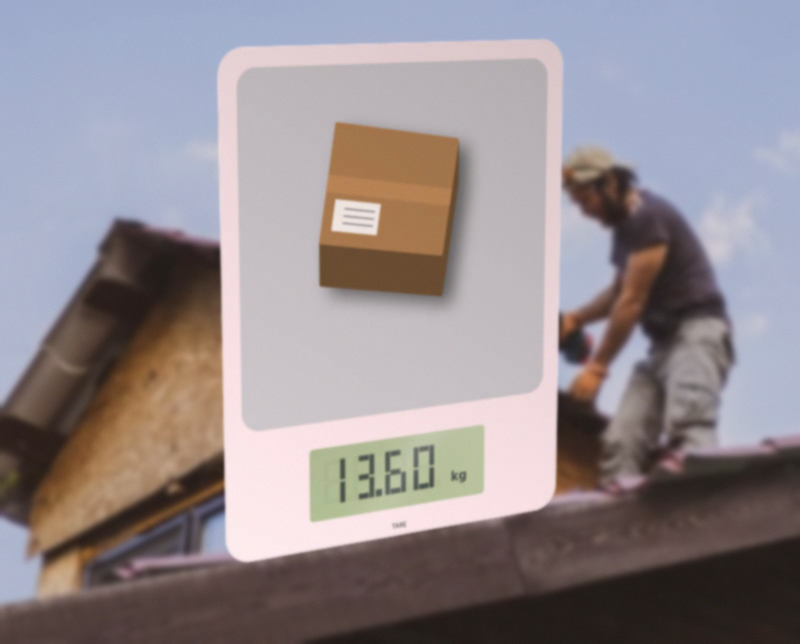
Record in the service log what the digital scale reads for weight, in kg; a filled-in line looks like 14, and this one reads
13.60
